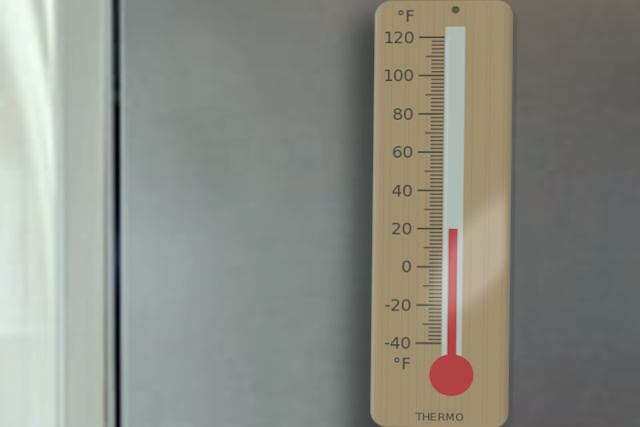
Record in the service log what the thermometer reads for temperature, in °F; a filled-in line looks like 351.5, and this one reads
20
